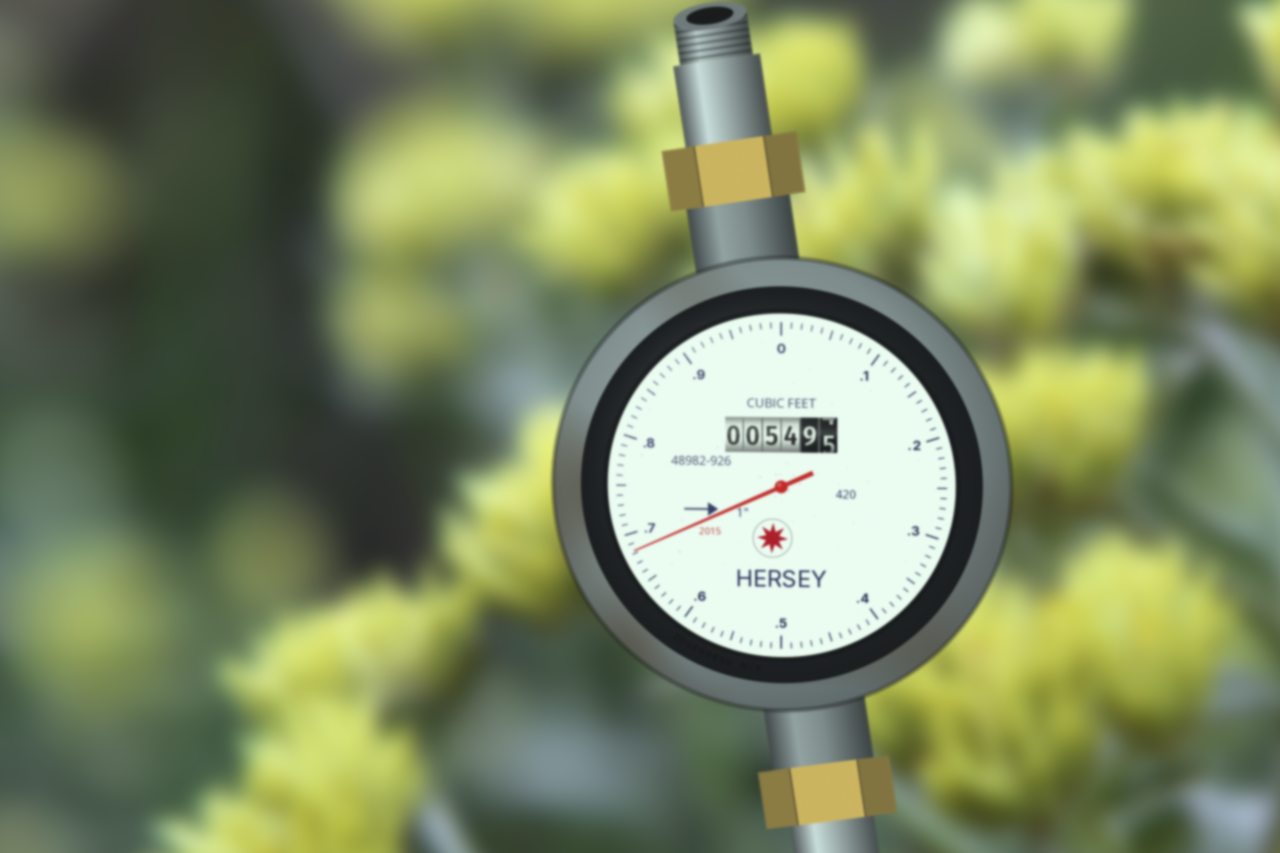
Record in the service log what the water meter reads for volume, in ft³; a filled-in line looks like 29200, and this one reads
5494.68
